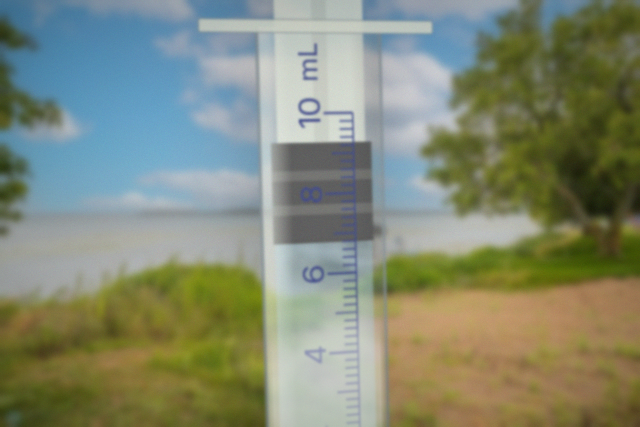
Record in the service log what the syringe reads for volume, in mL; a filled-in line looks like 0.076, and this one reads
6.8
